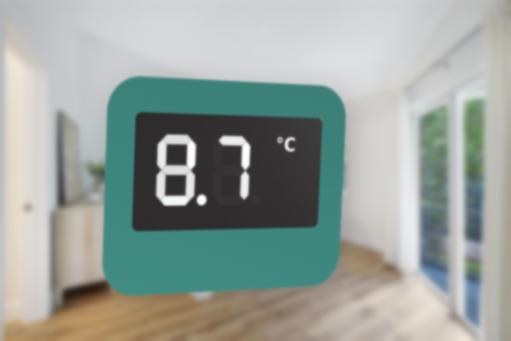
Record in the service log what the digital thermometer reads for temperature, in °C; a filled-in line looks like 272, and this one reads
8.7
